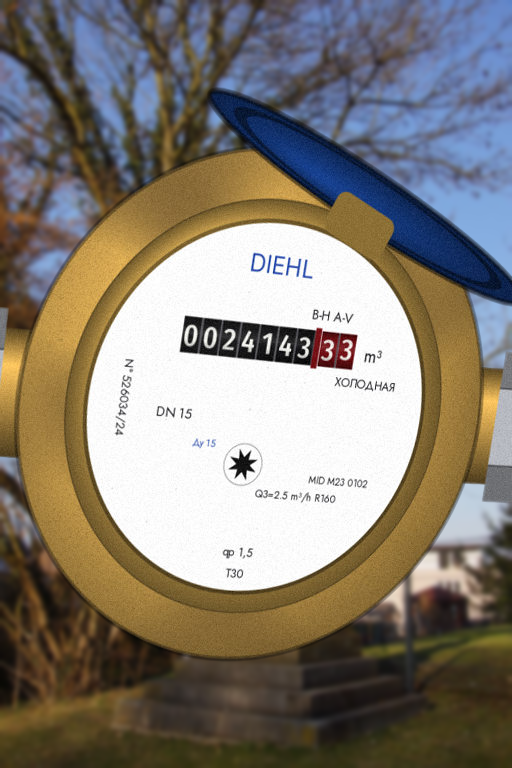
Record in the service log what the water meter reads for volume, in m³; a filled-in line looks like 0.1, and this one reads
24143.33
